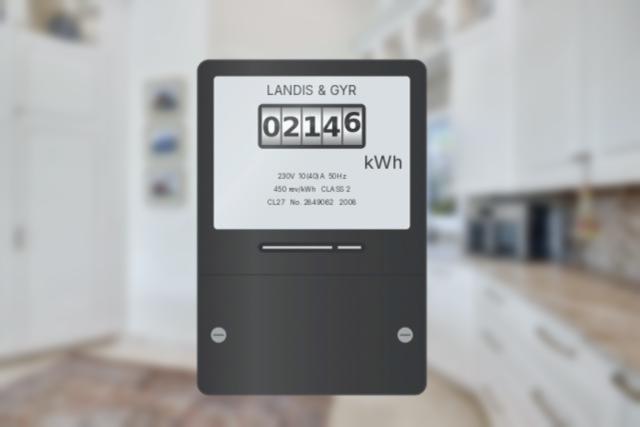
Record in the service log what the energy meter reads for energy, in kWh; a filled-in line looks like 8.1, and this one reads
2146
